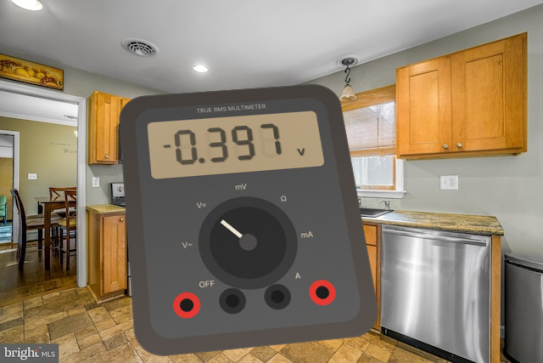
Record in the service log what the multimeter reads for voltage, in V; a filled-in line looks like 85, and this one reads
-0.397
